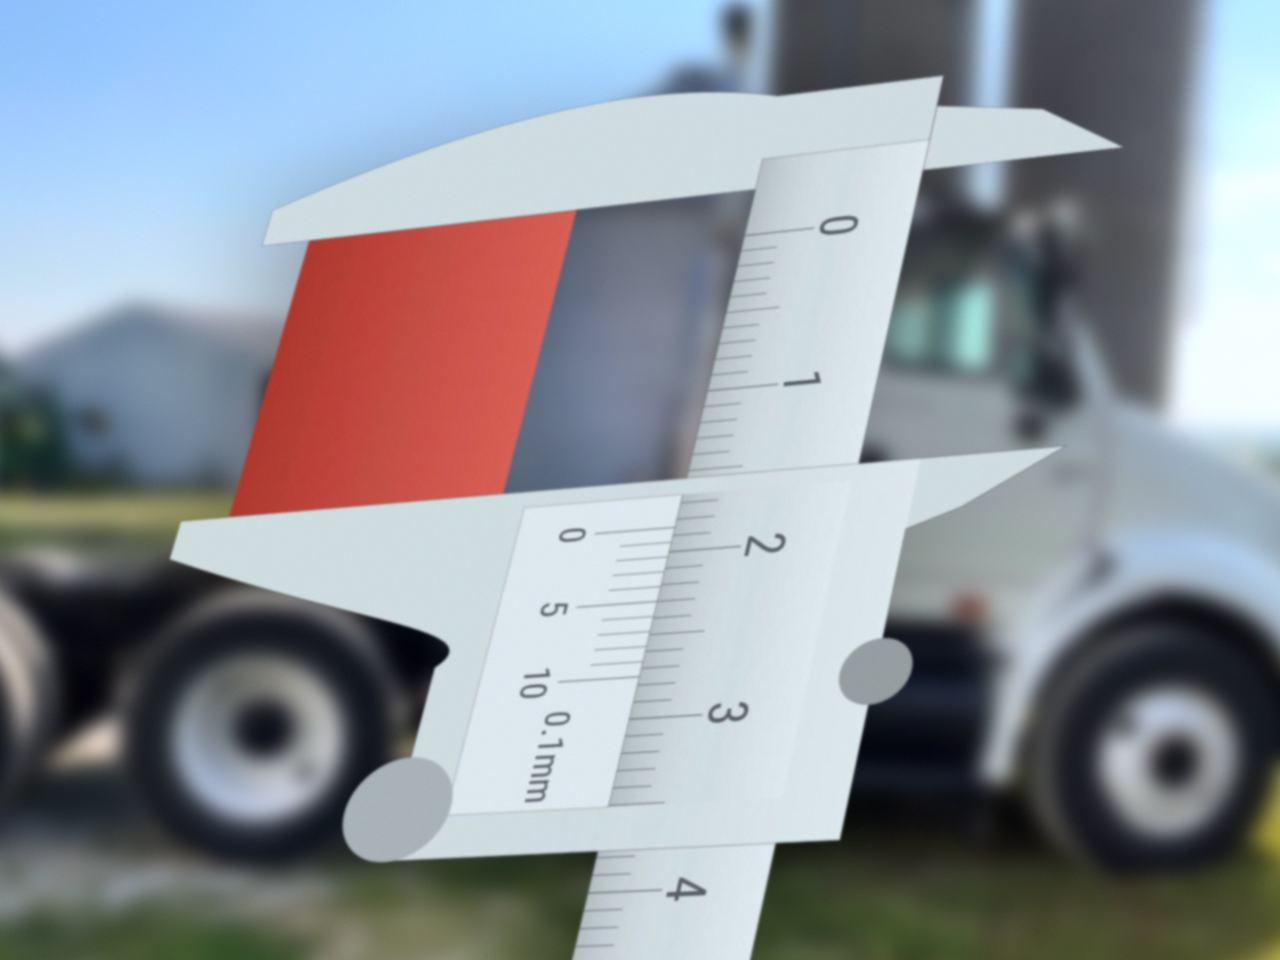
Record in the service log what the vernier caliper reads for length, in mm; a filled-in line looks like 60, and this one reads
18.5
